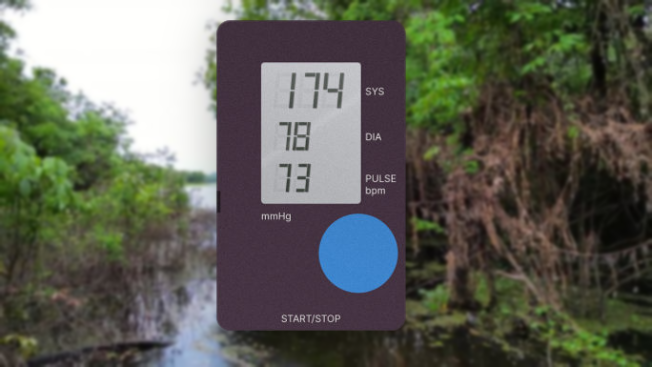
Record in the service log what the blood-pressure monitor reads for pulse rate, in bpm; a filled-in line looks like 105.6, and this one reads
73
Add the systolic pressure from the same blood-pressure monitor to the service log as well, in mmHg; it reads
174
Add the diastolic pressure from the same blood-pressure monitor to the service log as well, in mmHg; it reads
78
